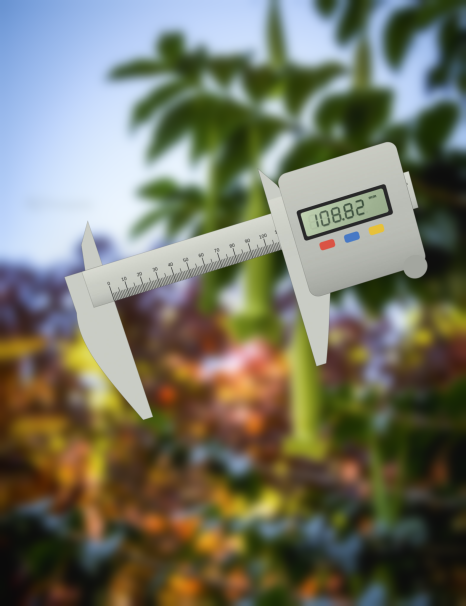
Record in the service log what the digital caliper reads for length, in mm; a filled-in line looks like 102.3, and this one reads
108.82
